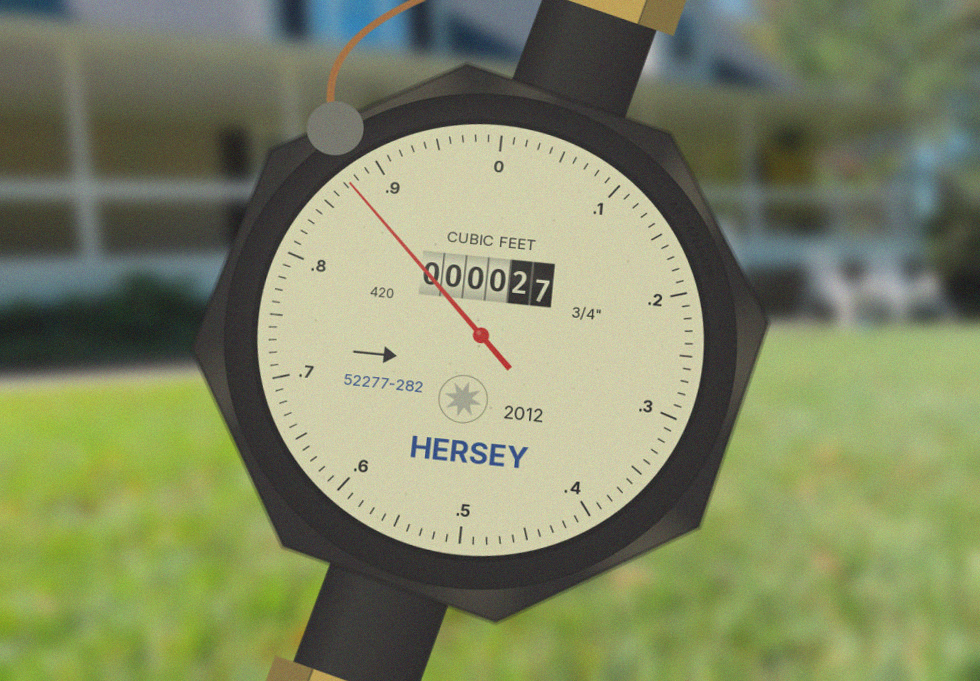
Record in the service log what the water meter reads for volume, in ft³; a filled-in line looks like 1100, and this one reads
26.87
